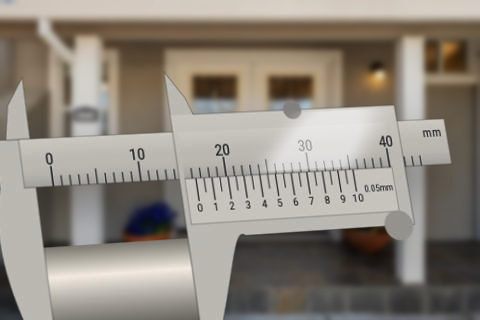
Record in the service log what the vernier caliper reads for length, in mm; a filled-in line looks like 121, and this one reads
16.4
